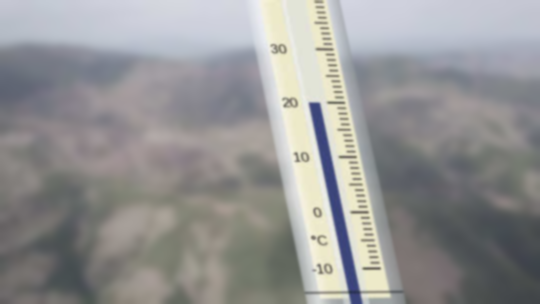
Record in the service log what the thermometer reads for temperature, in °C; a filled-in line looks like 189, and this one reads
20
